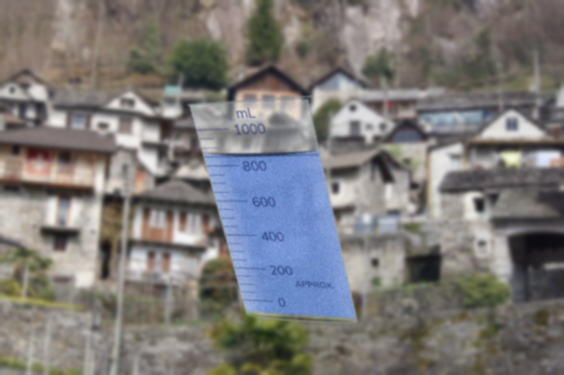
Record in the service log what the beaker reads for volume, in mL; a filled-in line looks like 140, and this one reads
850
